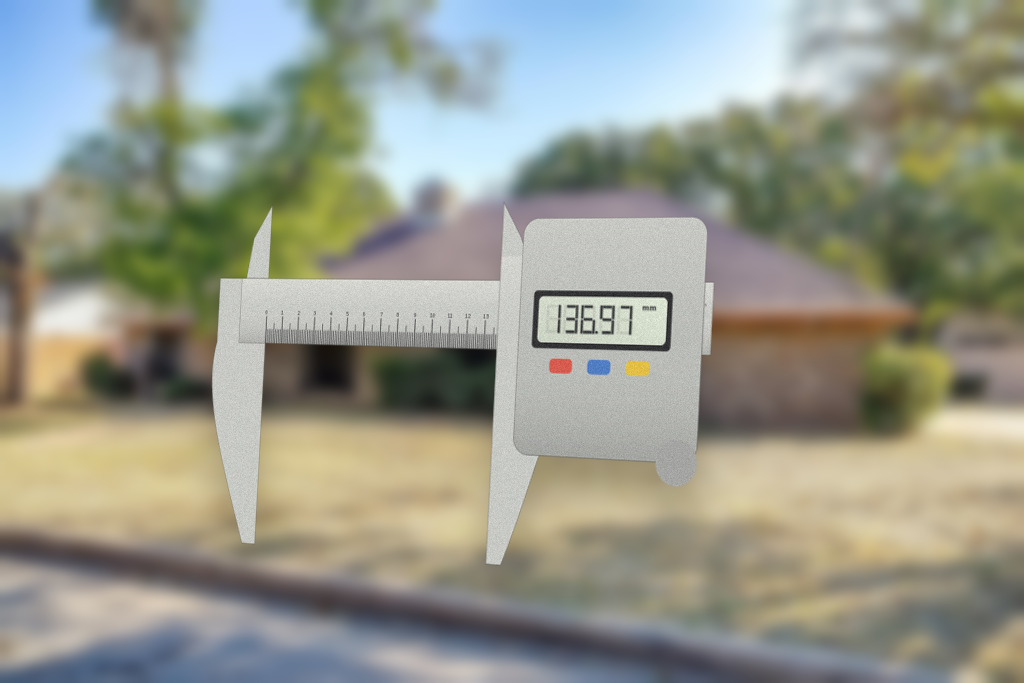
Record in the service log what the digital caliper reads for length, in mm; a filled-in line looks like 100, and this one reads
136.97
